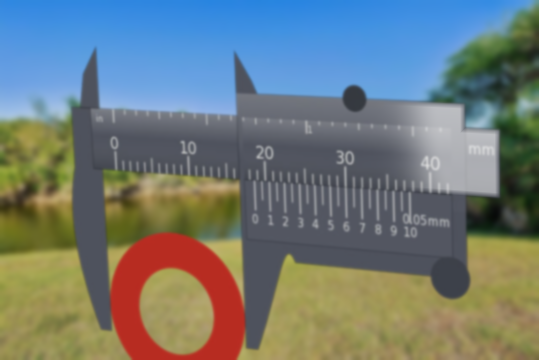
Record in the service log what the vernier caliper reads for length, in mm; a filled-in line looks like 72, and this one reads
18.6
